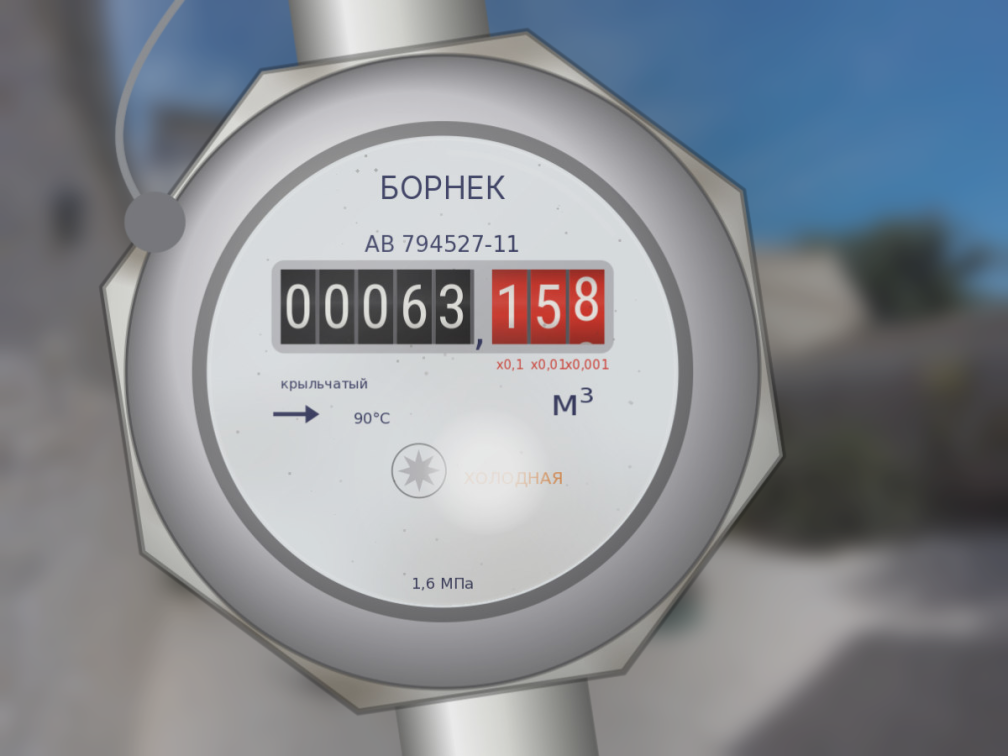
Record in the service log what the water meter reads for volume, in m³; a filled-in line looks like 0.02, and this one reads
63.158
